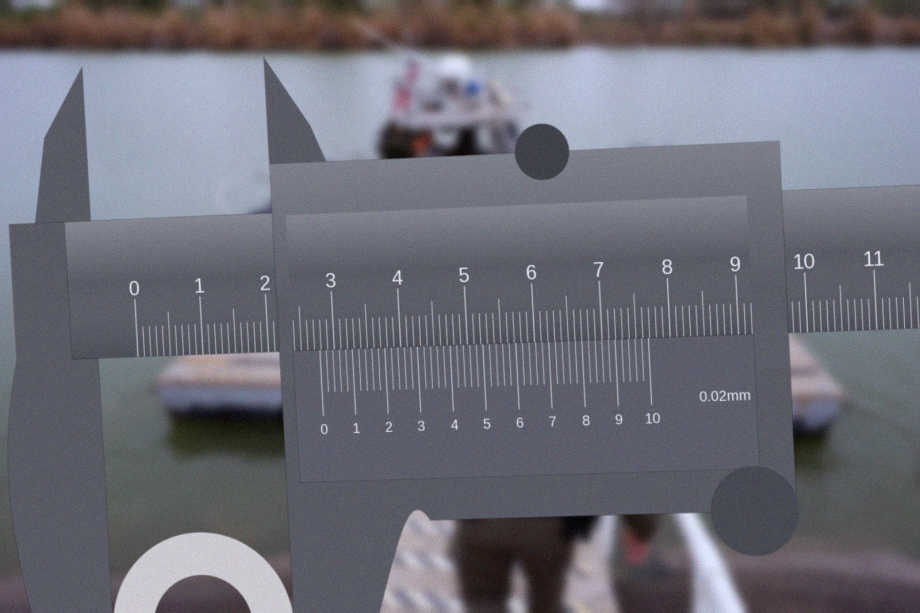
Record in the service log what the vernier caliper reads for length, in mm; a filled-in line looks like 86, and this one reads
27.8
